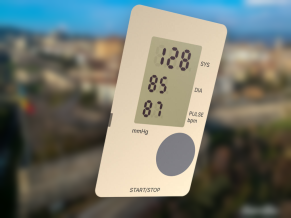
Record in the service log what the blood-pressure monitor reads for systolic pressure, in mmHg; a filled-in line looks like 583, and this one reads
128
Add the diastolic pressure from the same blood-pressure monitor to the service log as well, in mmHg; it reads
85
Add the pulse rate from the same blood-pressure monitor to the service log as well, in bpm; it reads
87
